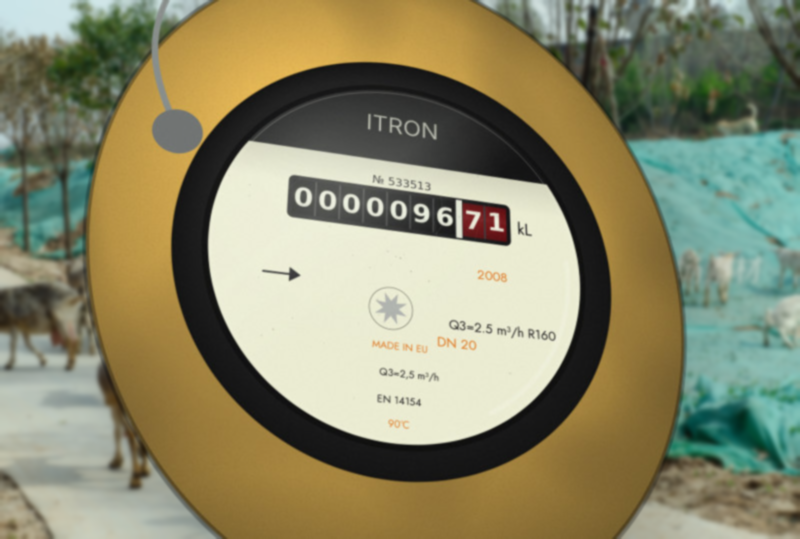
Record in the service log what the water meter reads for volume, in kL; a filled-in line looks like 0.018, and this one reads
96.71
